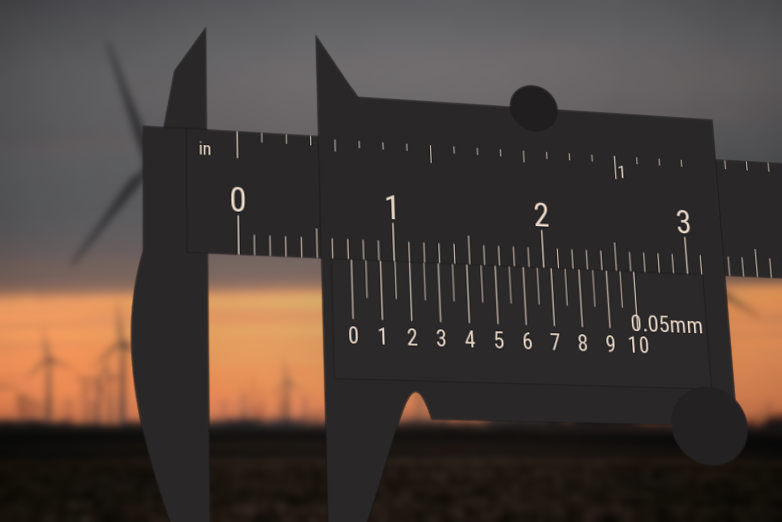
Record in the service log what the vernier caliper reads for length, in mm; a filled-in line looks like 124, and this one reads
7.2
